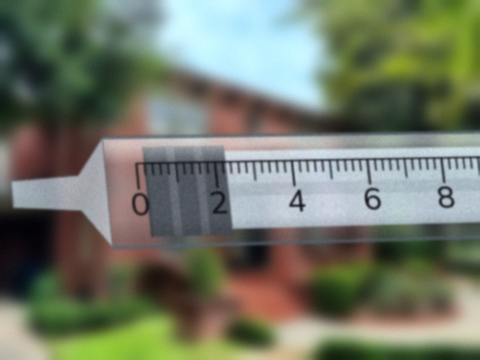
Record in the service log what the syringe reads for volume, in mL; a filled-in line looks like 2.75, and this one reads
0.2
